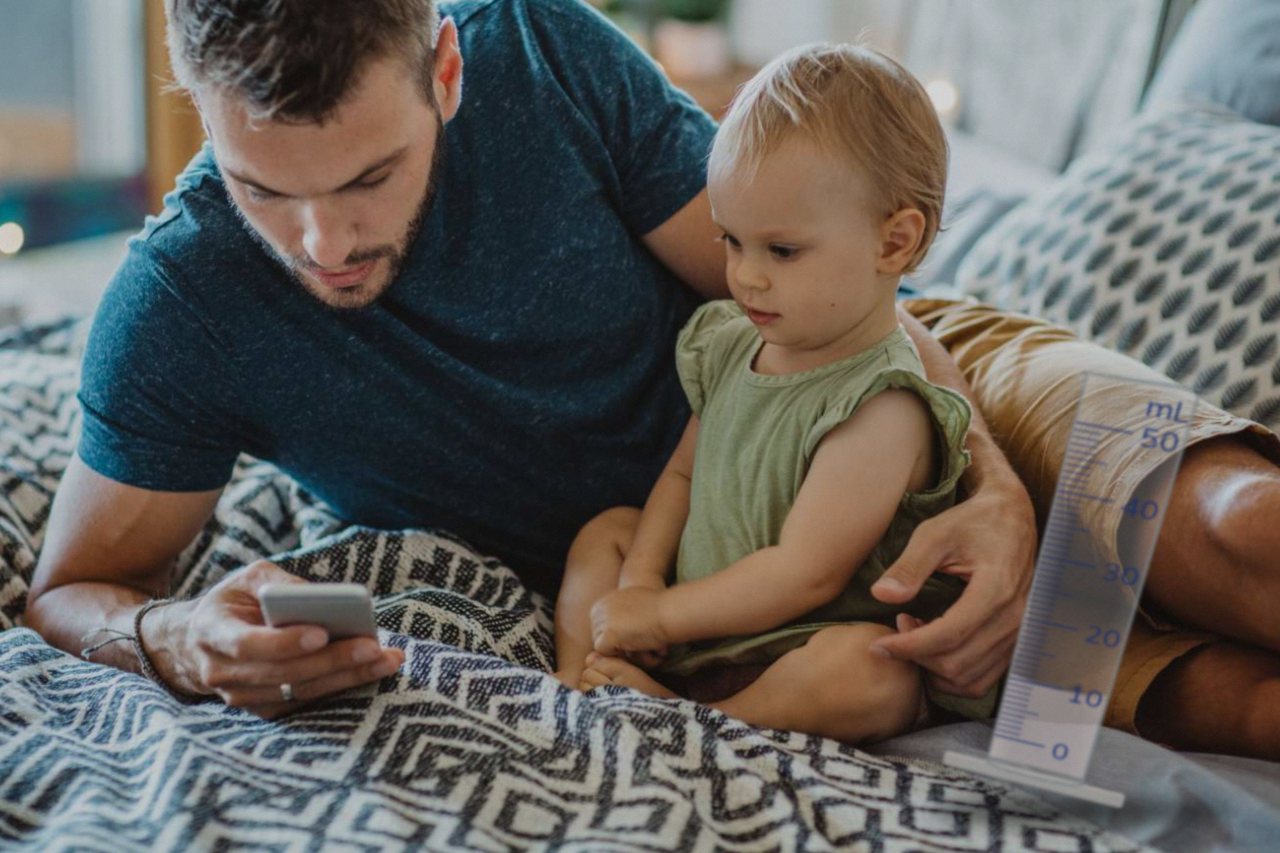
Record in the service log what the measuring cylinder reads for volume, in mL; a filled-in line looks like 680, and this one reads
10
